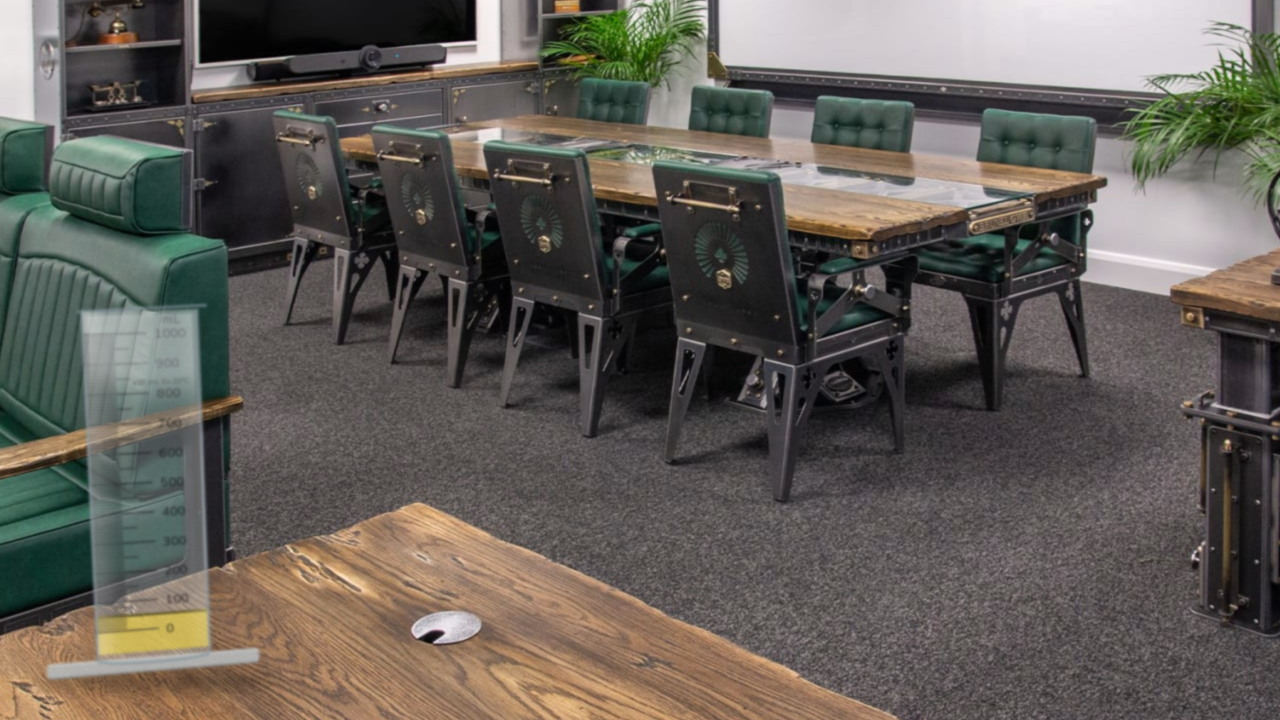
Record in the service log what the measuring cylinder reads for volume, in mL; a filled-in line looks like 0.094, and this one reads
50
